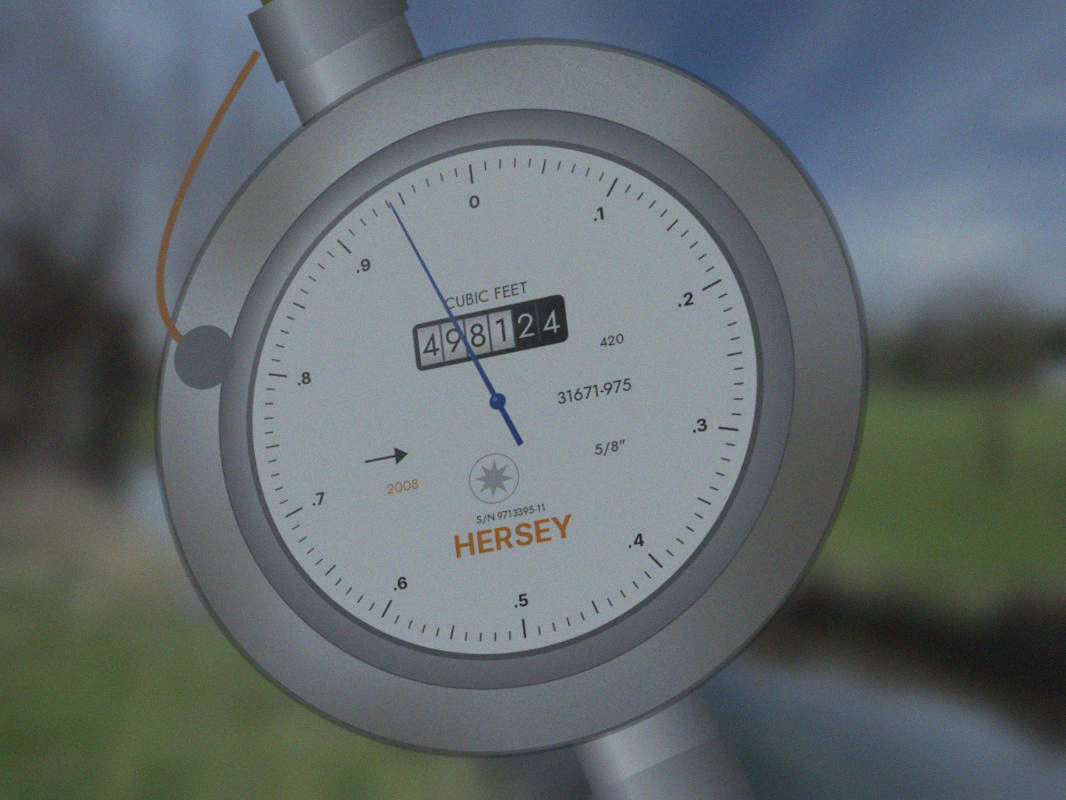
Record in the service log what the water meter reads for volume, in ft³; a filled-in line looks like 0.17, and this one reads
498123.94
